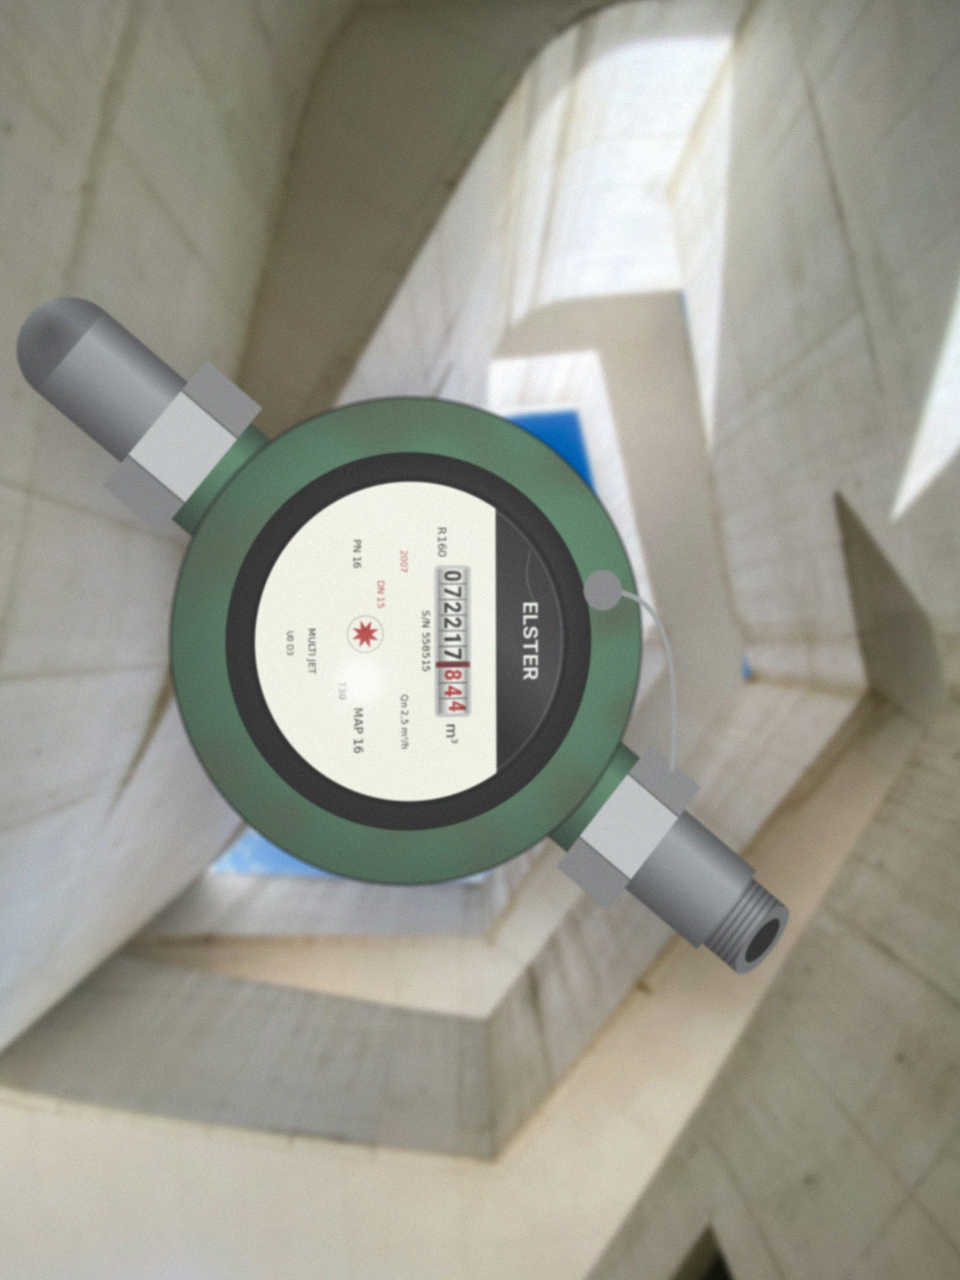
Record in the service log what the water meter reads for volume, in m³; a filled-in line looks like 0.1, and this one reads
72217.844
